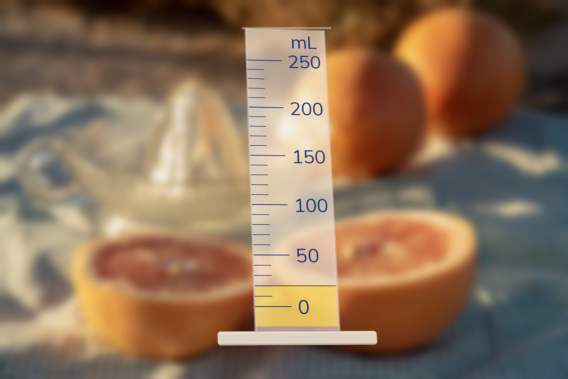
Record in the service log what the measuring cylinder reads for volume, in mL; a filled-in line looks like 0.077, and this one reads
20
